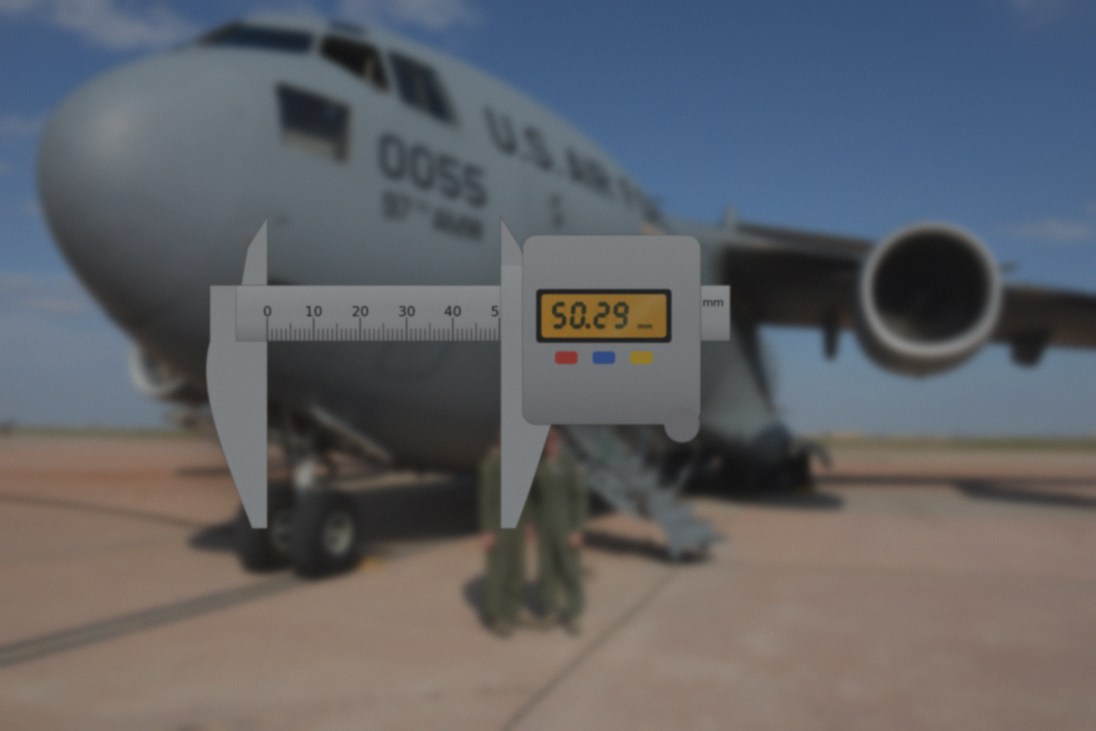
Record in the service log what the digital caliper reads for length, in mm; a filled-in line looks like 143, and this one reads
50.29
